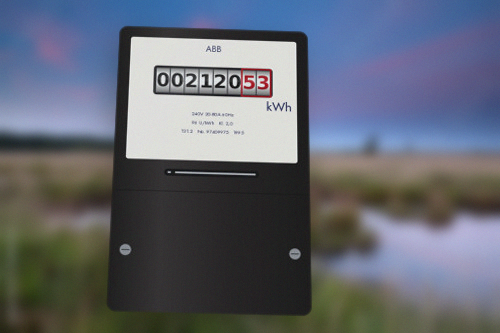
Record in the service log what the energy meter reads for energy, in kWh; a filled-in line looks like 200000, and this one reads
2120.53
